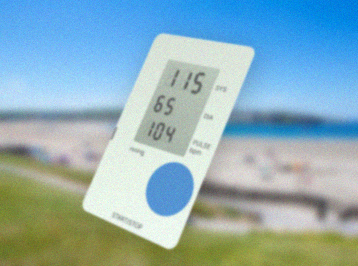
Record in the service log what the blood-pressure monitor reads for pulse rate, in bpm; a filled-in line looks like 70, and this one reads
104
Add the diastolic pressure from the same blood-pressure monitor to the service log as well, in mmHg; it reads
65
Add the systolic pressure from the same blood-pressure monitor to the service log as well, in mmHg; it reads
115
